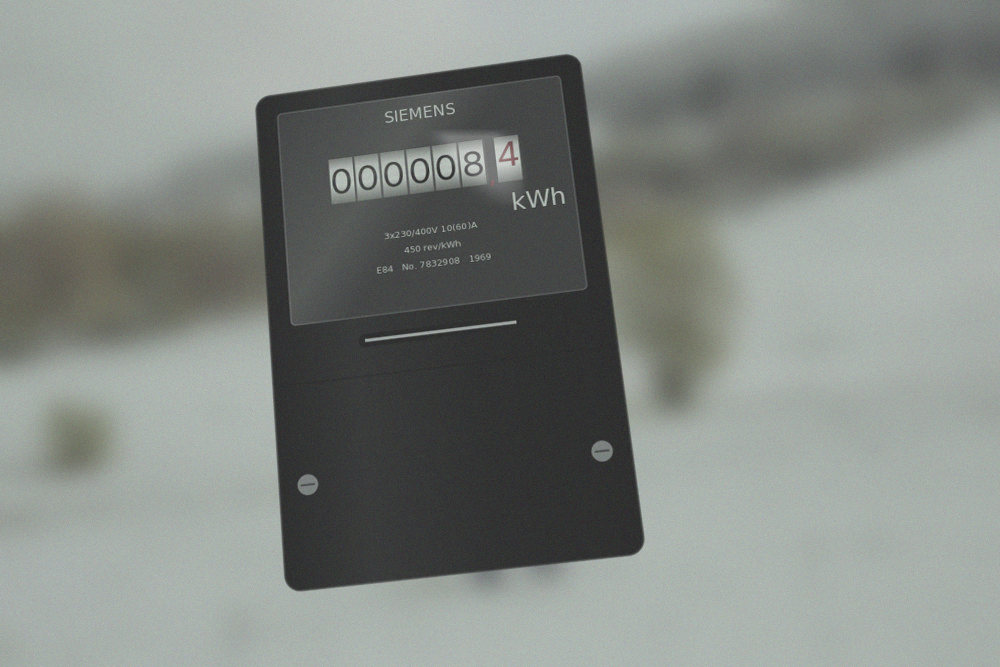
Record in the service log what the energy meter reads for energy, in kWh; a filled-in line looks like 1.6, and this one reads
8.4
